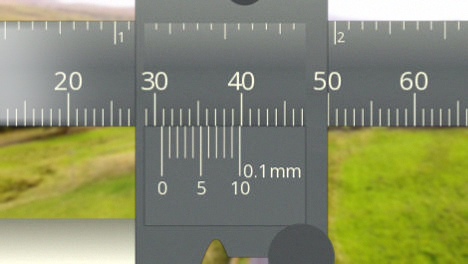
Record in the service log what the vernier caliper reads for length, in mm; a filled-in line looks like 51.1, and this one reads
30.8
